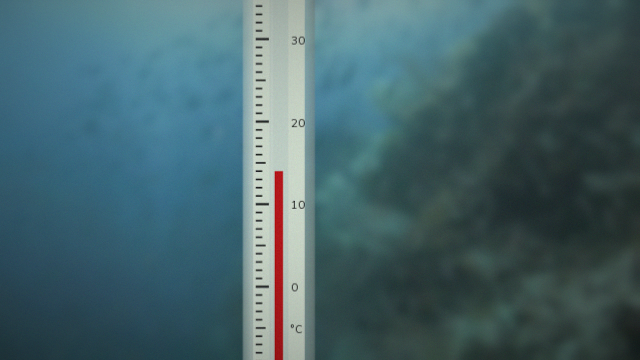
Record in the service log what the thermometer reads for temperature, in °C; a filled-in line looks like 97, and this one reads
14
